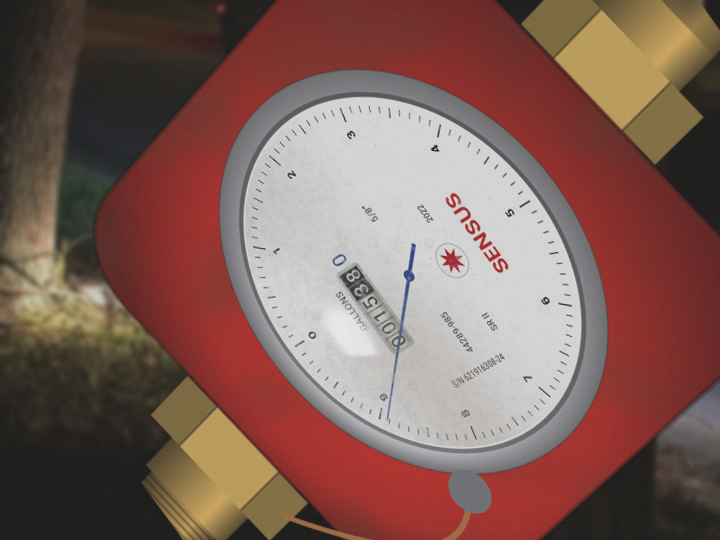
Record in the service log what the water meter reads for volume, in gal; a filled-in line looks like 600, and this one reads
15378.9
